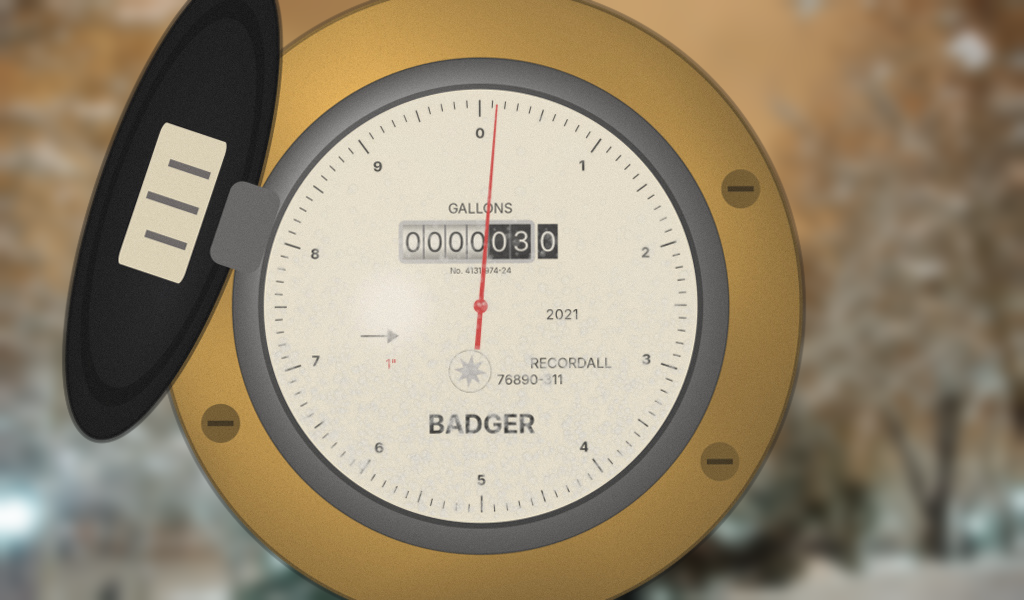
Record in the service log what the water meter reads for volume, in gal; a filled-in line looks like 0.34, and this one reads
30.1
